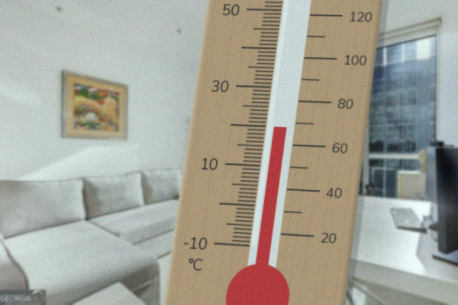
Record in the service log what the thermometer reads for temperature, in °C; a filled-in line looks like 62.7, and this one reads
20
